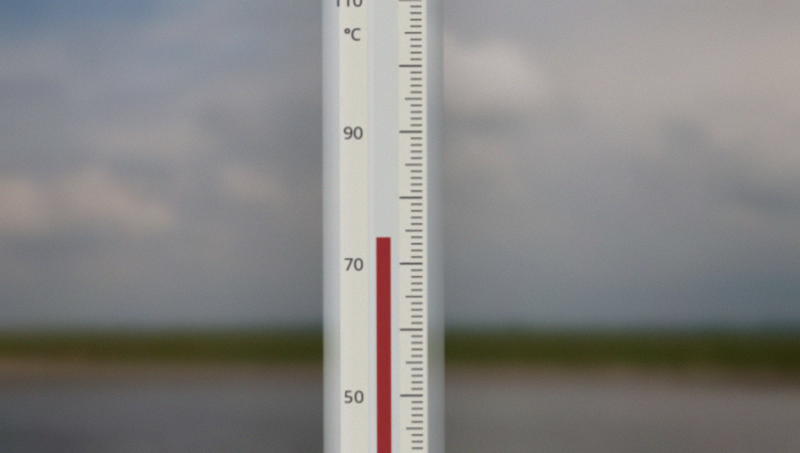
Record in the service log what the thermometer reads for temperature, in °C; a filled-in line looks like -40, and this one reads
74
